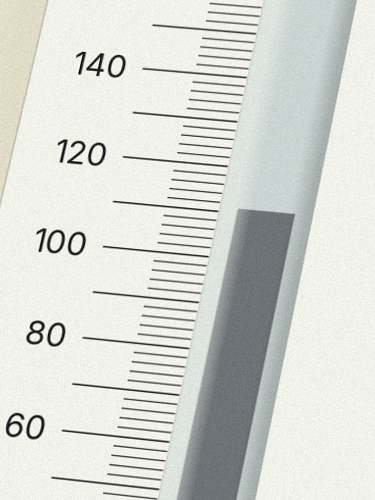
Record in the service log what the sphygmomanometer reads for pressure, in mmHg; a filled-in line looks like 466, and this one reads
111
